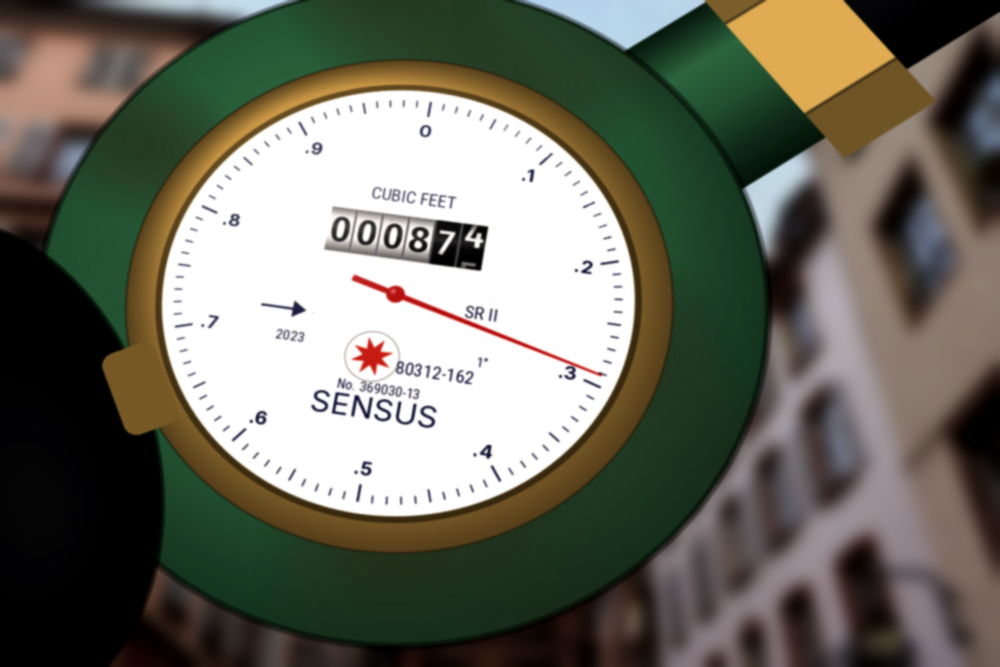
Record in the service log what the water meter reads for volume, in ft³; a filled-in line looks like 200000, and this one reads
874.29
